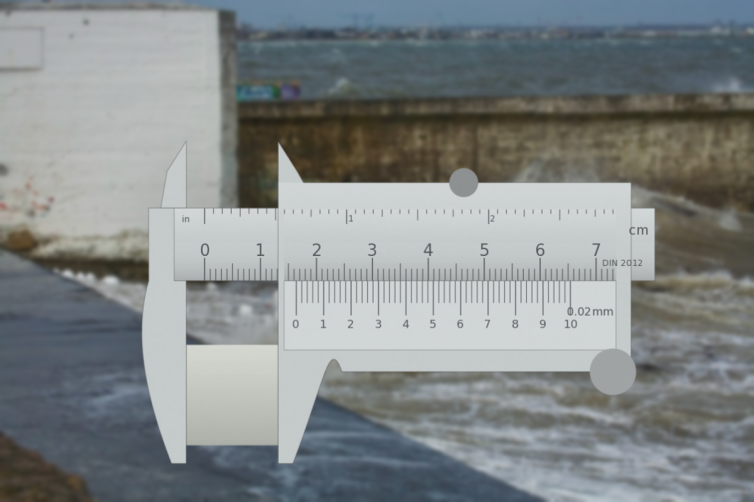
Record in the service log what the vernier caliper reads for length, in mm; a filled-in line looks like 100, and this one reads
16.4
